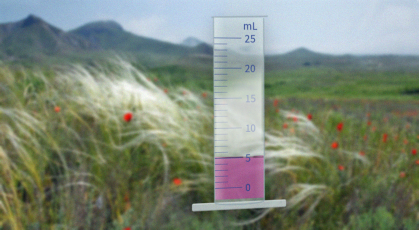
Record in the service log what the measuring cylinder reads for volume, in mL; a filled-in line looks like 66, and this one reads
5
